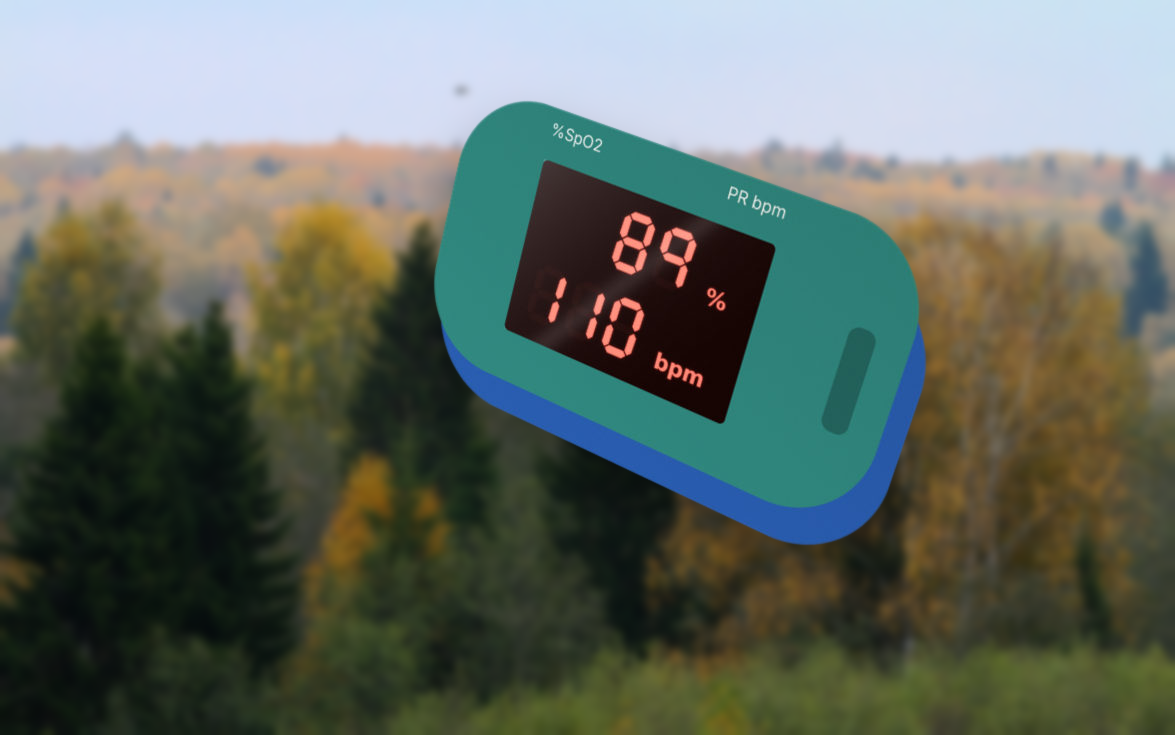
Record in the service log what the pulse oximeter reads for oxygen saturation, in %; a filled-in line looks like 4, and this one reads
89
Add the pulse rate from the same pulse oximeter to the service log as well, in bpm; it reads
110
